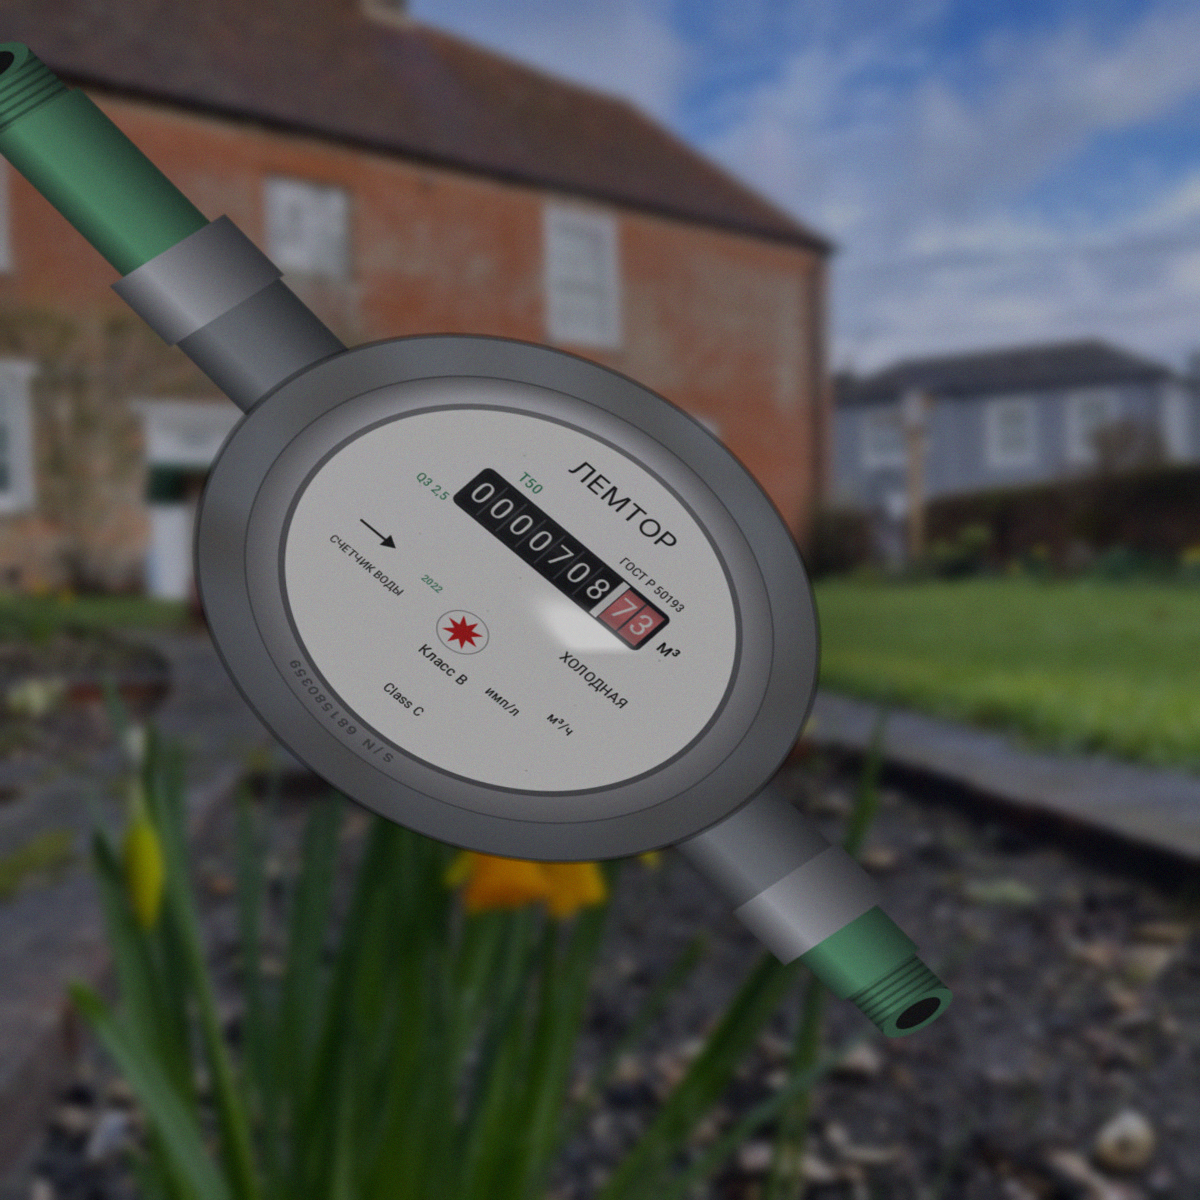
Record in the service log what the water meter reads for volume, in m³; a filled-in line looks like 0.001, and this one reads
708.73
